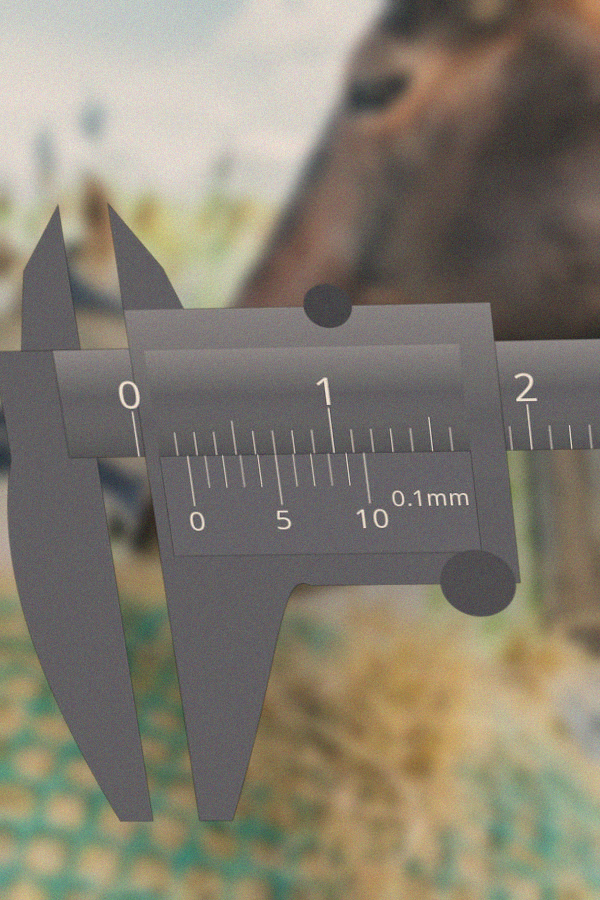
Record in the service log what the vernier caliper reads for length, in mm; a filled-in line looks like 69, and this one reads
2.5
